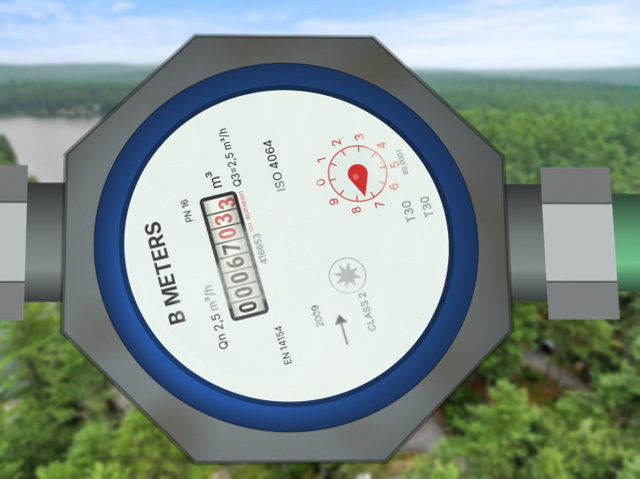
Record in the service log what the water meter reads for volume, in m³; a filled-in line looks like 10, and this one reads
67.0327
